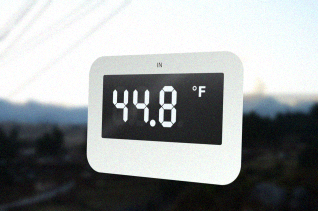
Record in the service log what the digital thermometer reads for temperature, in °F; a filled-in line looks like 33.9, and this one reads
44.8
